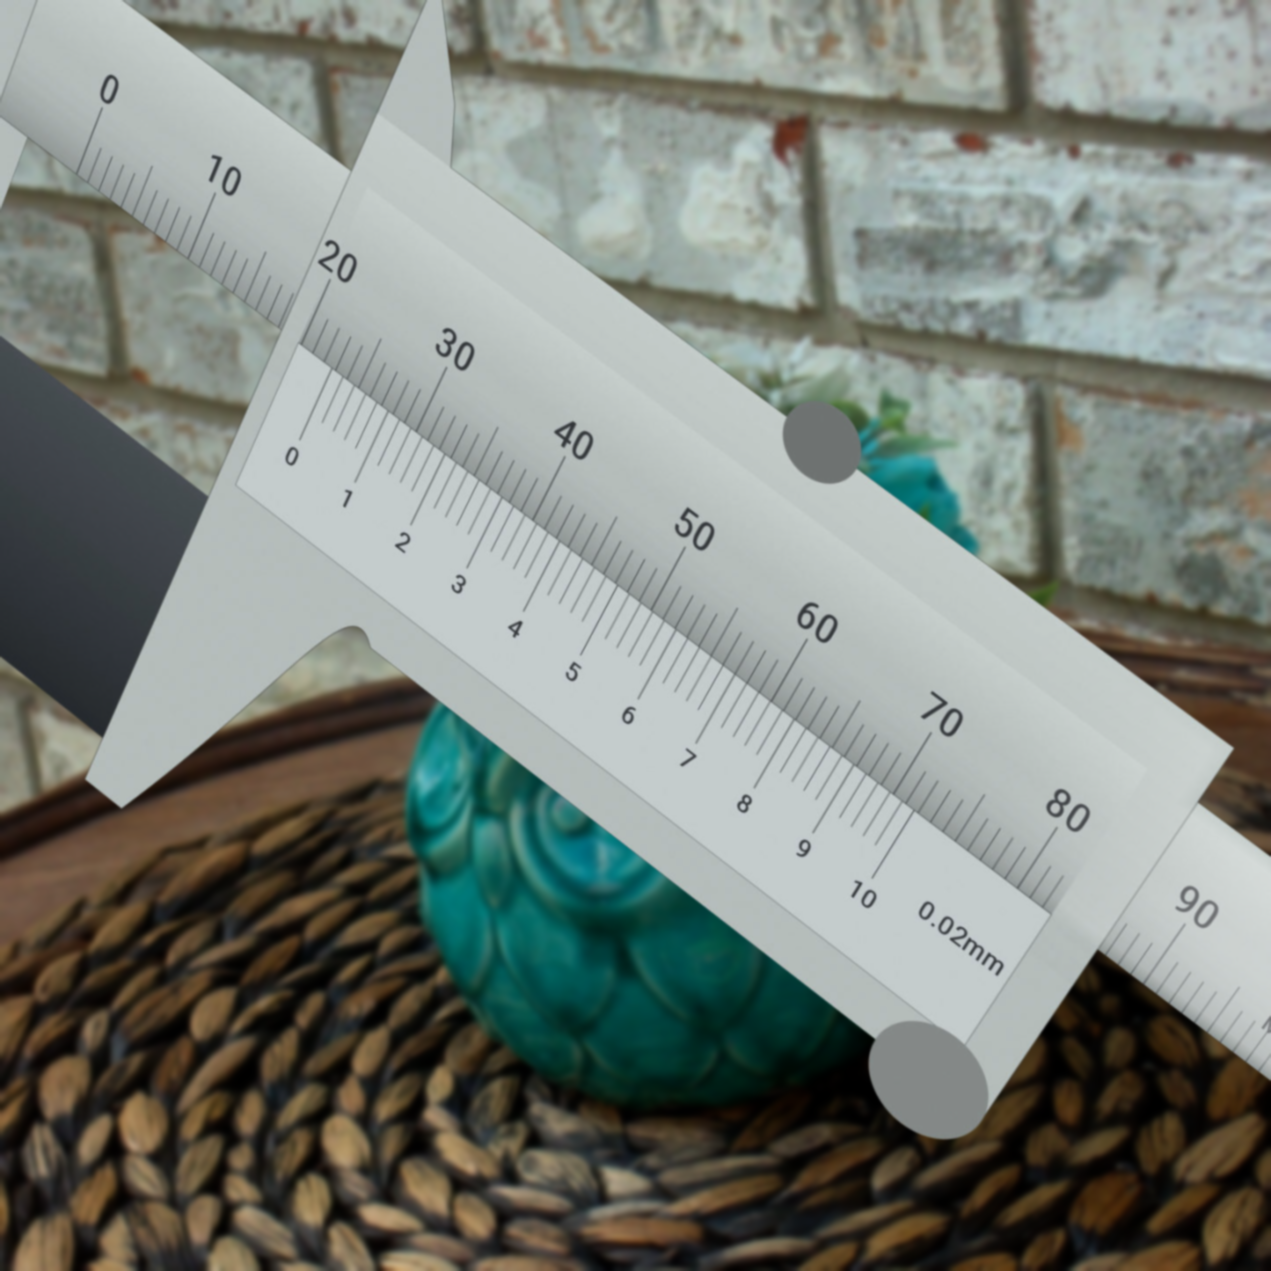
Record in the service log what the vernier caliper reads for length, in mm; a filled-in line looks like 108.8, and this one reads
22.7
